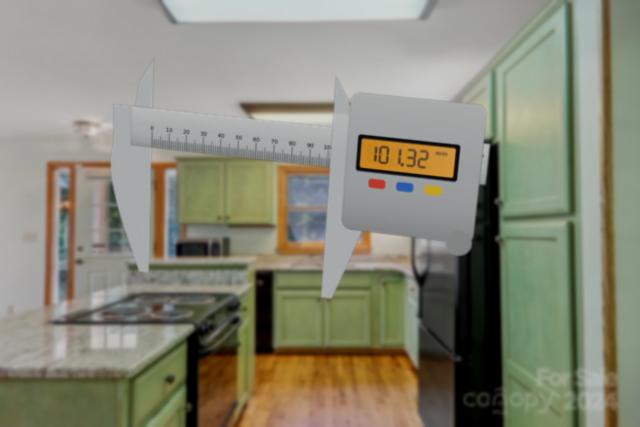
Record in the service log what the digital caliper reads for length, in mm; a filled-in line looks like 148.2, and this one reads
101.32
